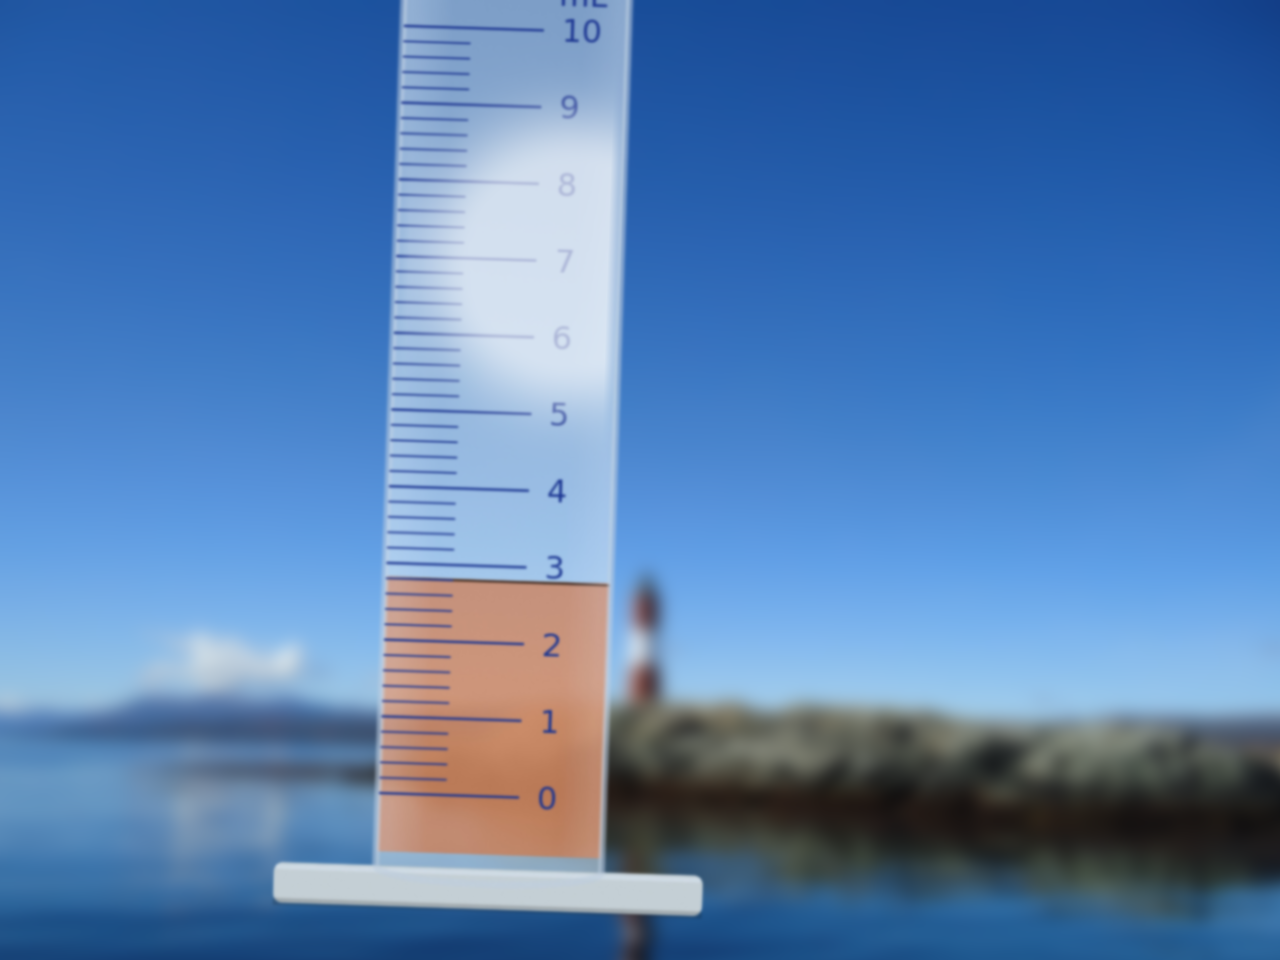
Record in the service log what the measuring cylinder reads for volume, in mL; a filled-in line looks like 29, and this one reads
2.8
